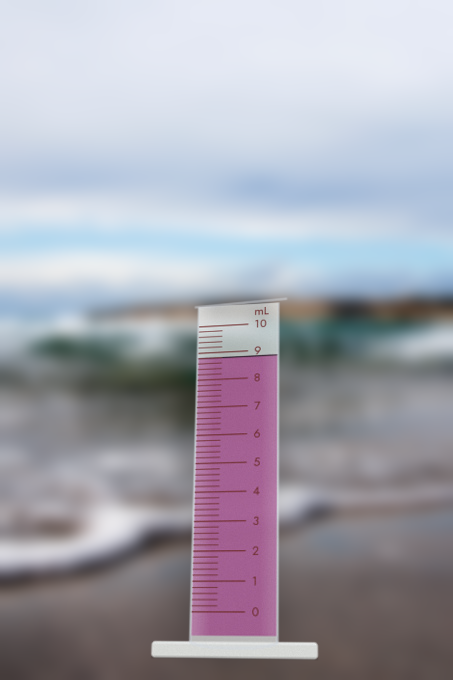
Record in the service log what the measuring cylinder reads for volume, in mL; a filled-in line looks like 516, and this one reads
8.8
